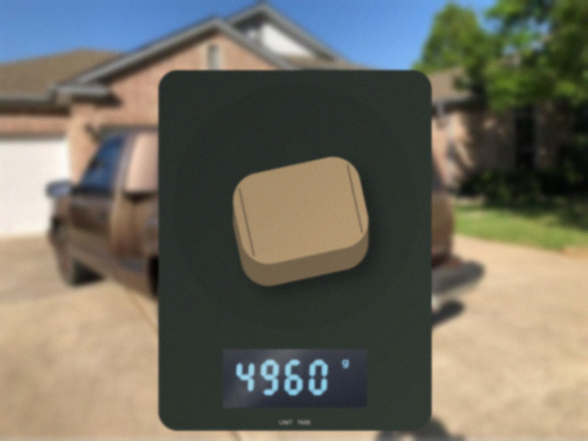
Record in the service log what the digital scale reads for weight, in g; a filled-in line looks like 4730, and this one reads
4960
